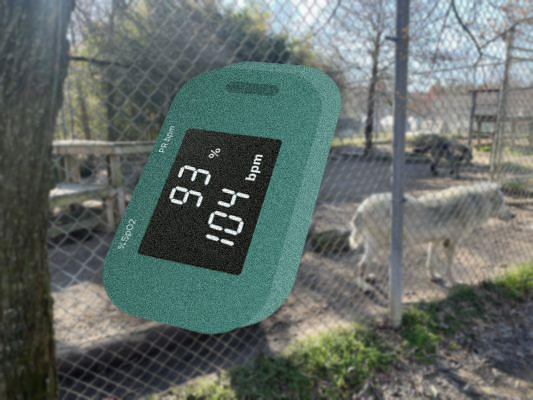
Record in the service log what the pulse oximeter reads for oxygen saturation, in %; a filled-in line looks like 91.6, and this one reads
93
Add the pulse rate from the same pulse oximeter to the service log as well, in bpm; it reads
104
